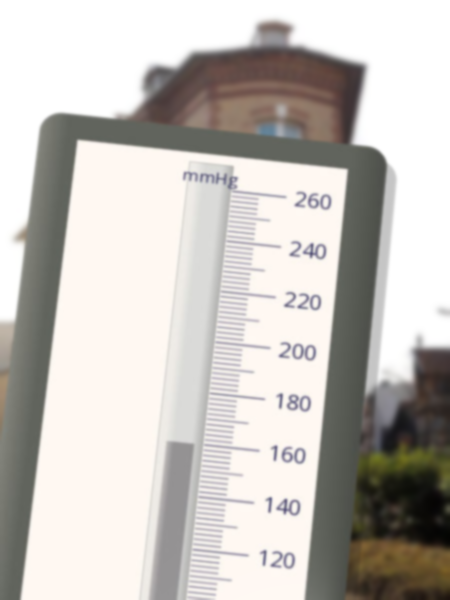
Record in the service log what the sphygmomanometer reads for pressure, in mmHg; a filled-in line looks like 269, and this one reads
160
